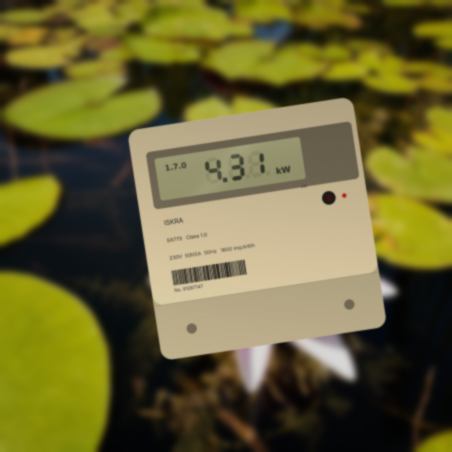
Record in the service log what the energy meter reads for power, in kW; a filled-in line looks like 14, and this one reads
4.31
